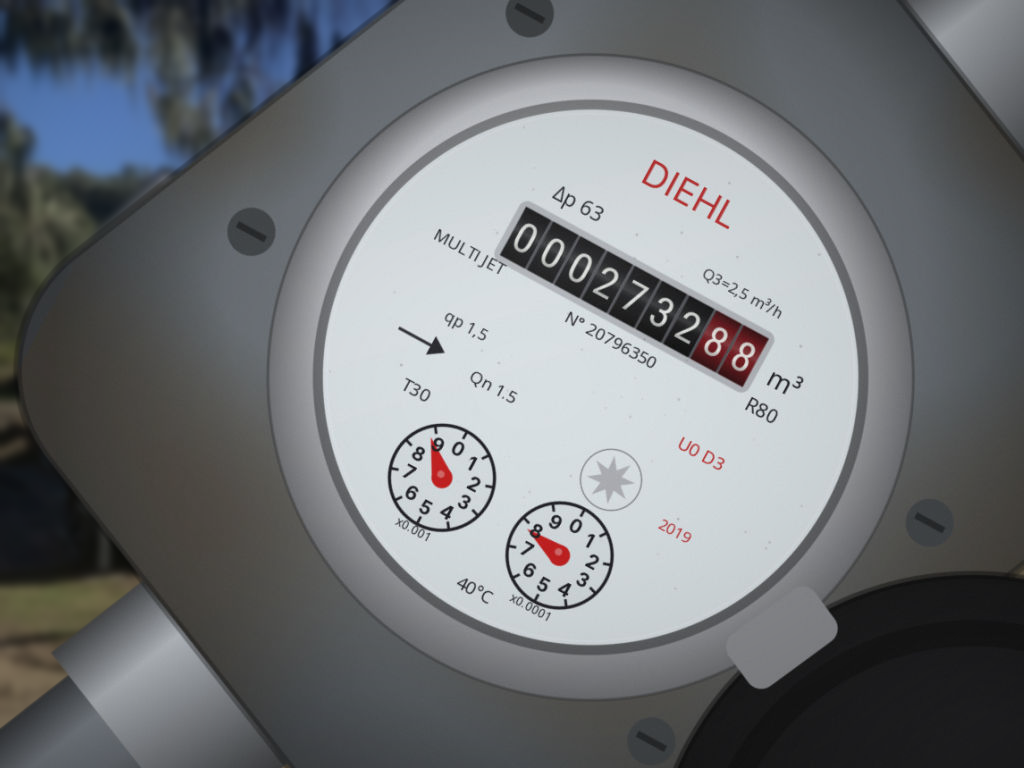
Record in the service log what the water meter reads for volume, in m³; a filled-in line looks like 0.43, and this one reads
2732.8887
